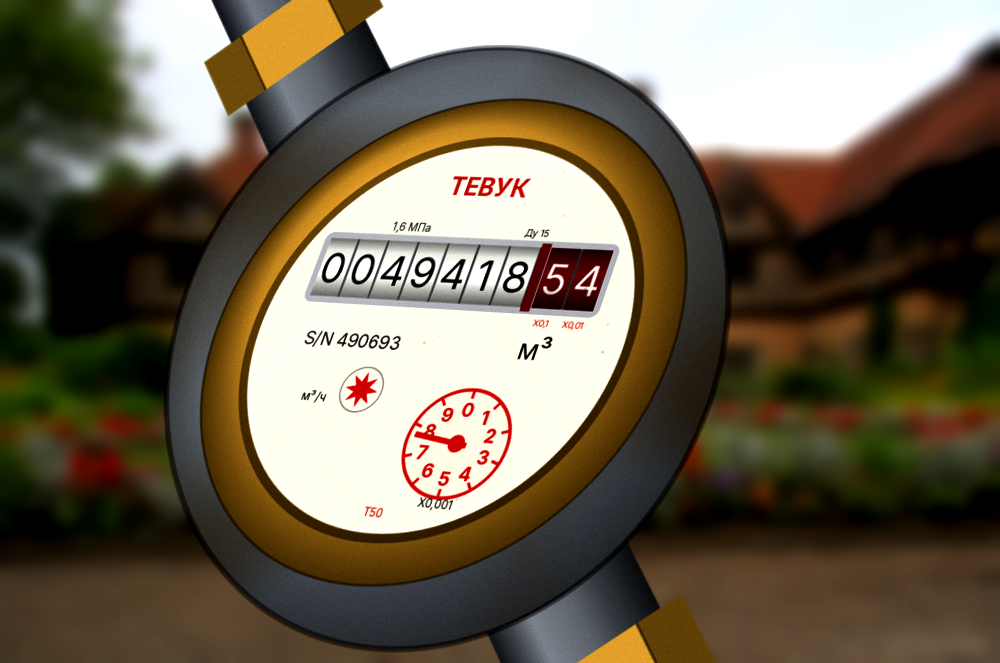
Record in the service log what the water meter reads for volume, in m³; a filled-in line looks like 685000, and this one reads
49418.547
